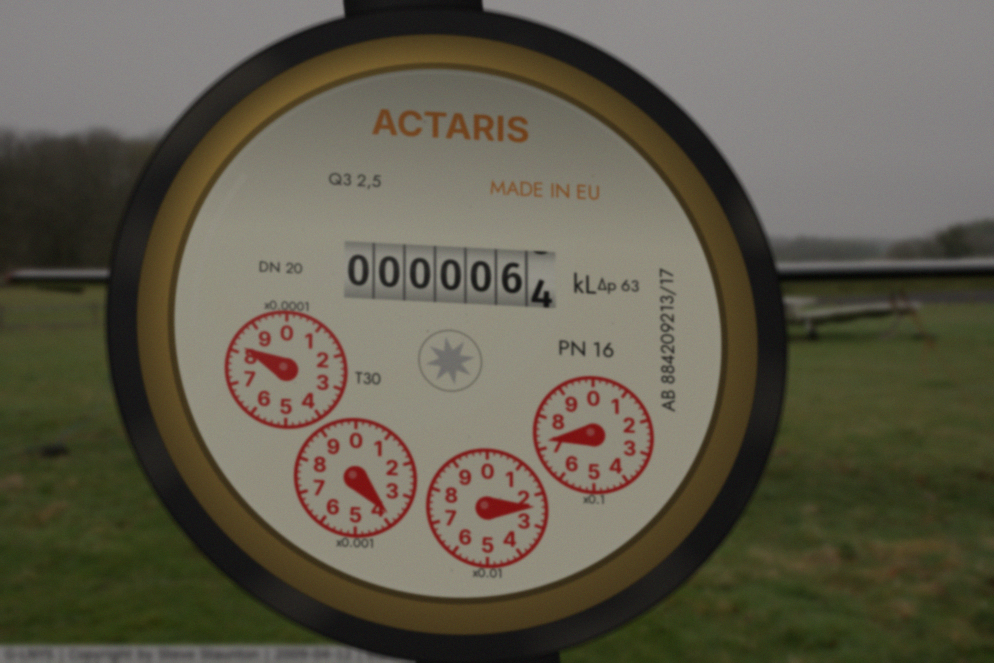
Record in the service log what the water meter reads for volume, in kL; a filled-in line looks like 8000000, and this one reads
63.7238
